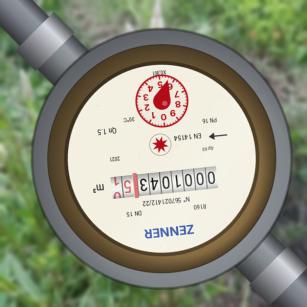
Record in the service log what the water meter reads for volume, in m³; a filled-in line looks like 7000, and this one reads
1043.505
